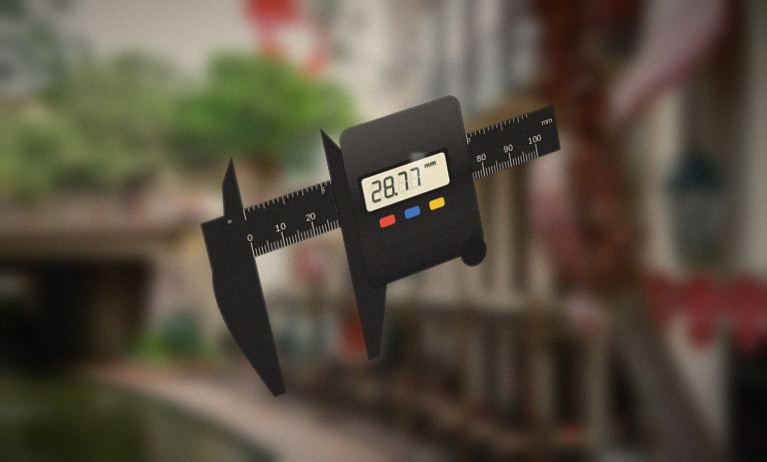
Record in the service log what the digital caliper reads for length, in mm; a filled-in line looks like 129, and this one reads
28.77
